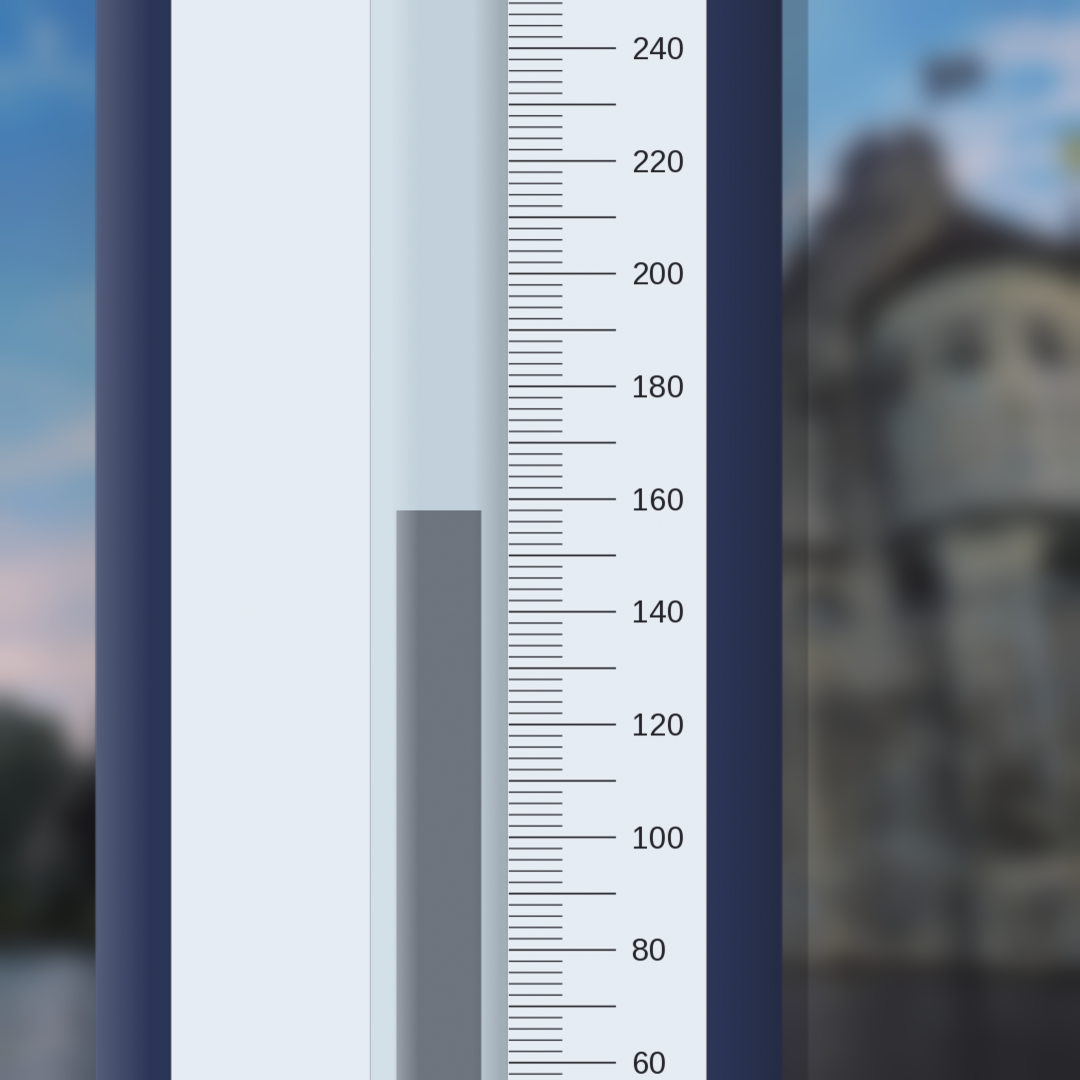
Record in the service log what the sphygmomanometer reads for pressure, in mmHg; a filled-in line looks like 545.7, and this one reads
158
